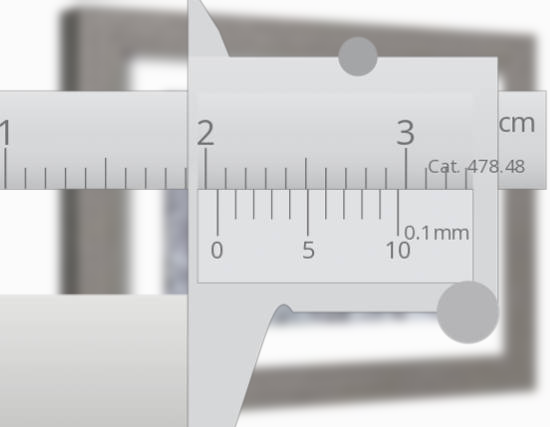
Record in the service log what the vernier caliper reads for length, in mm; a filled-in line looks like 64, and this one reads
20.6
